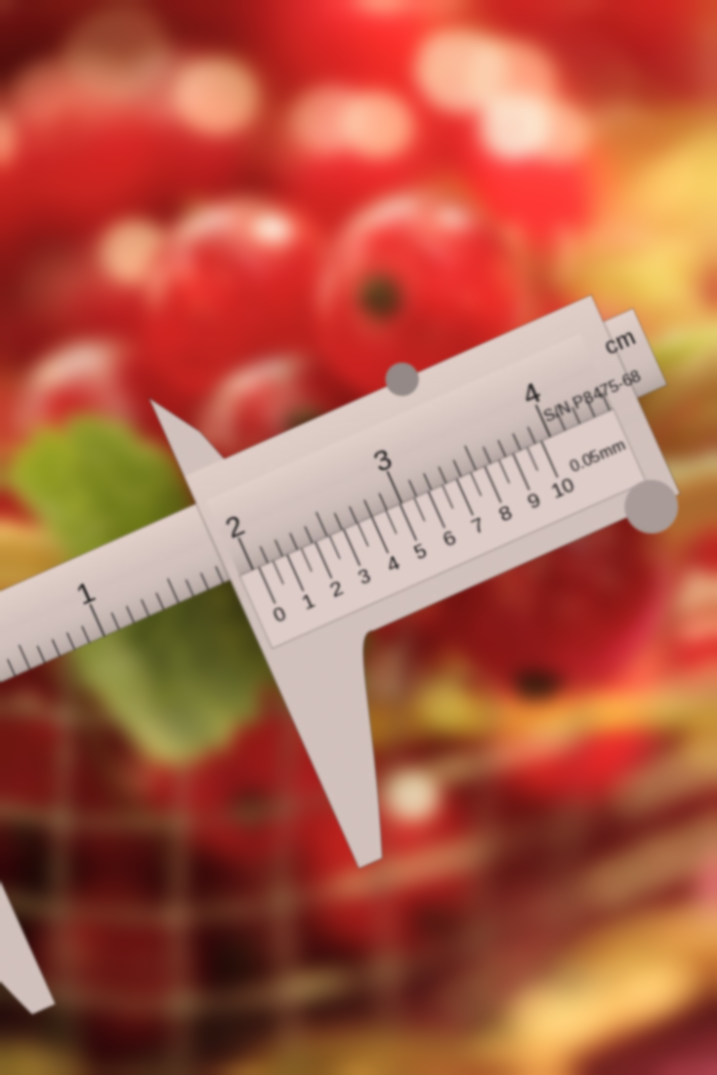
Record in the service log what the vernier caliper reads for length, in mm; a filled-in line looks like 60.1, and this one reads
20.4
